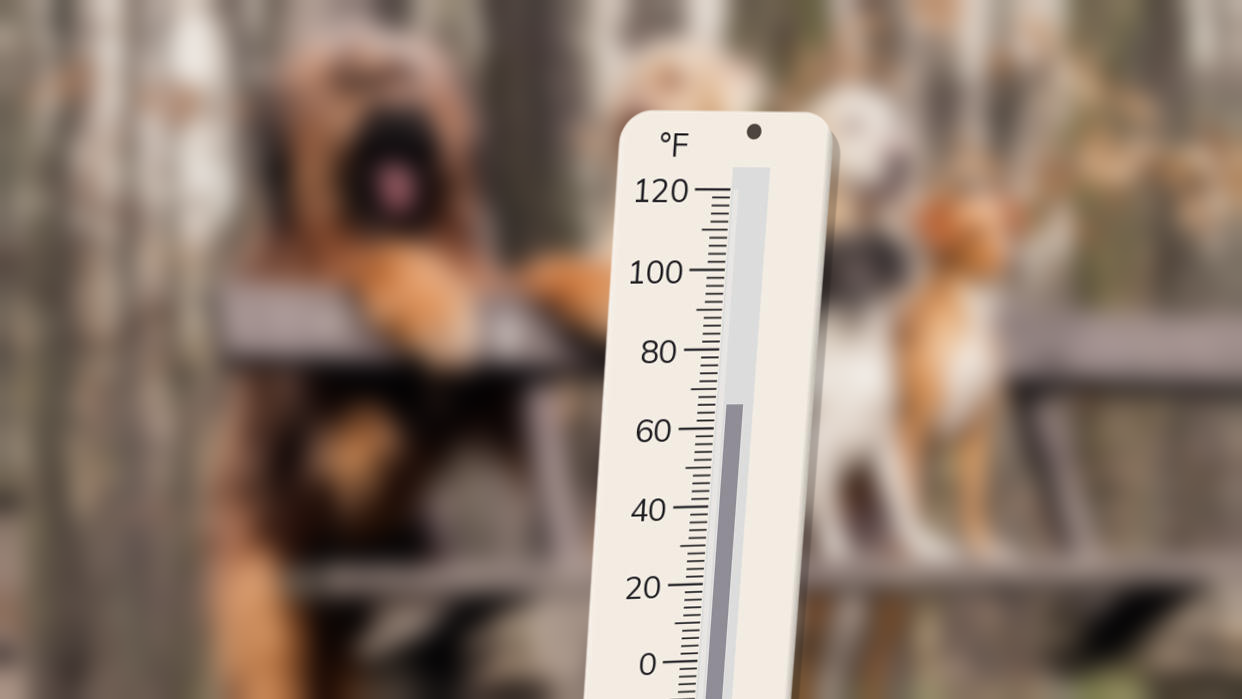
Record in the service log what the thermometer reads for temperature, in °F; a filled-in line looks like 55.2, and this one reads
66
